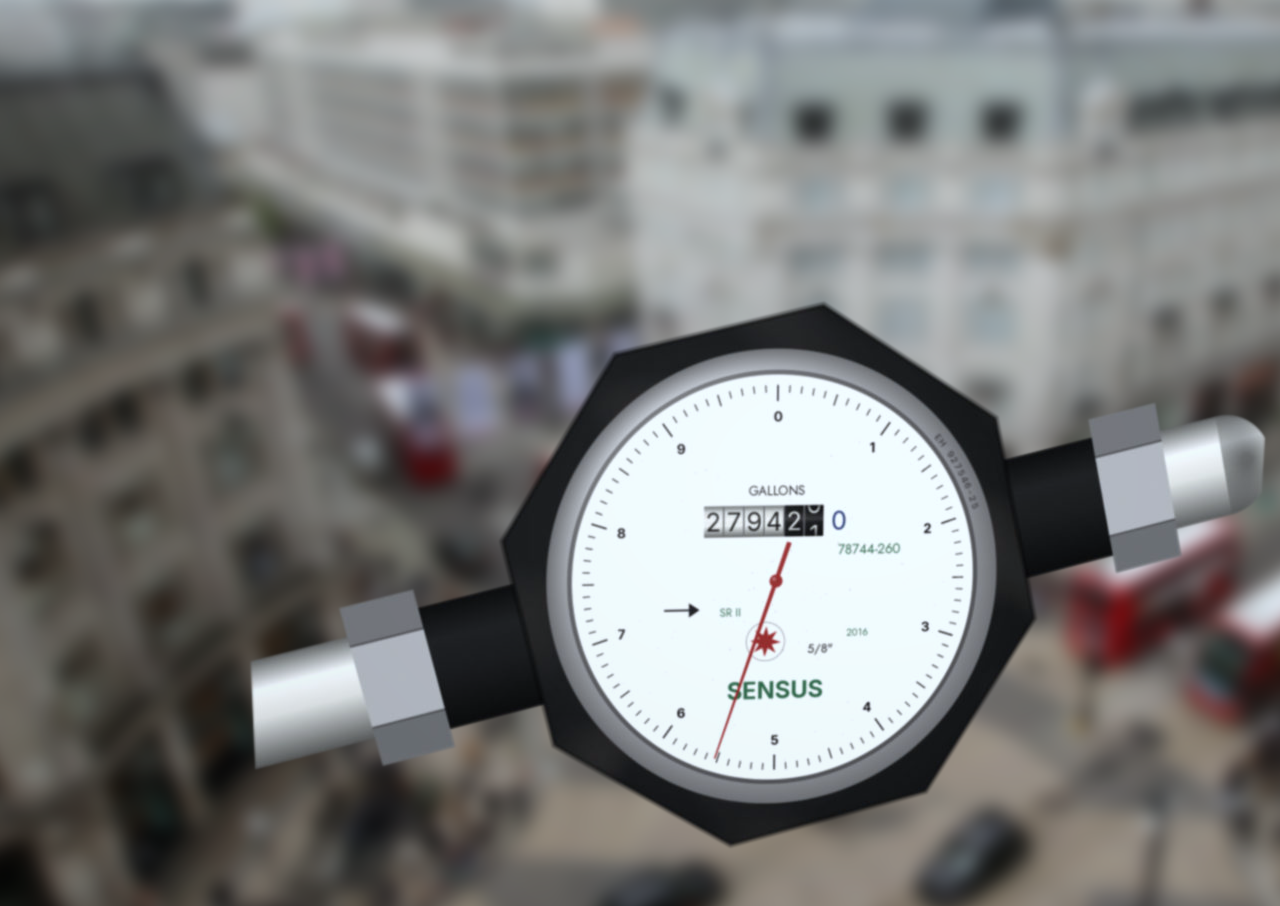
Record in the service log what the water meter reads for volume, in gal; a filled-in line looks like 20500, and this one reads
2794205.5
